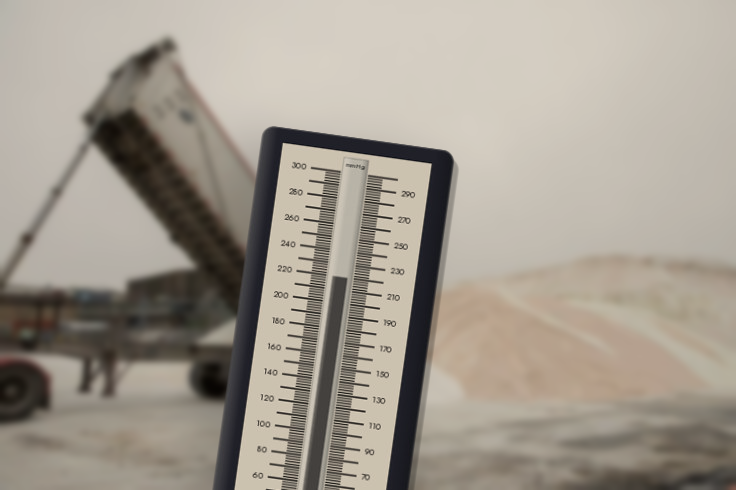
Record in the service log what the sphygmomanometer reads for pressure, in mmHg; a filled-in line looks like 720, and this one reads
220
